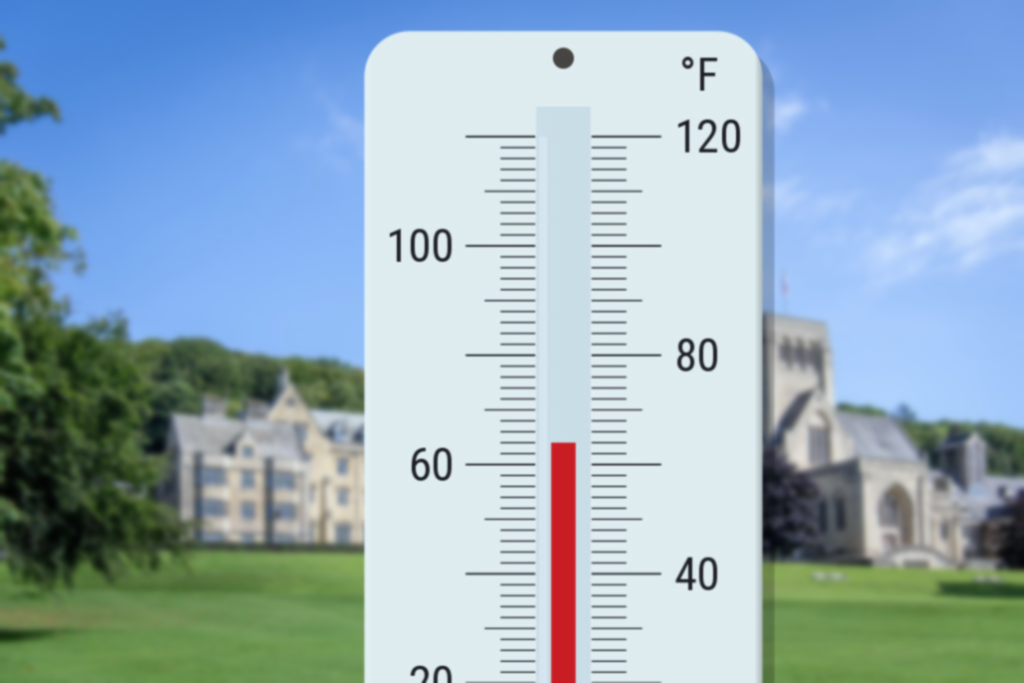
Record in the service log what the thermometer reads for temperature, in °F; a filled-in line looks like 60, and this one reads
64
